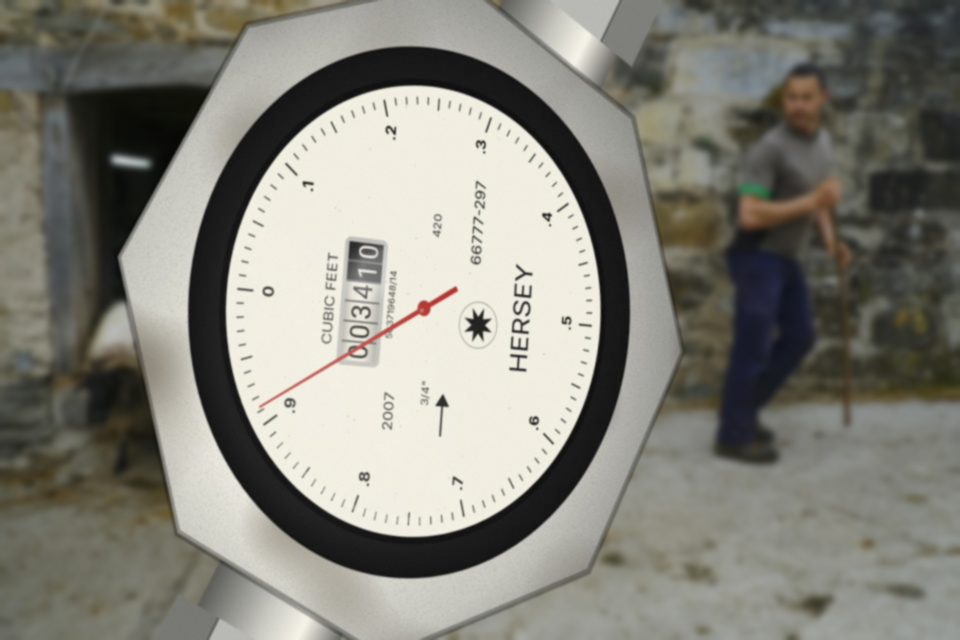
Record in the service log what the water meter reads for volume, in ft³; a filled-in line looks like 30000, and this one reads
3409.91
